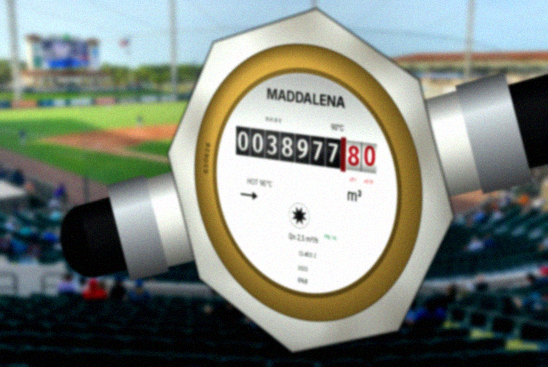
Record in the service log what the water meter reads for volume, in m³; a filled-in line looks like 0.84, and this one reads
38977.80
